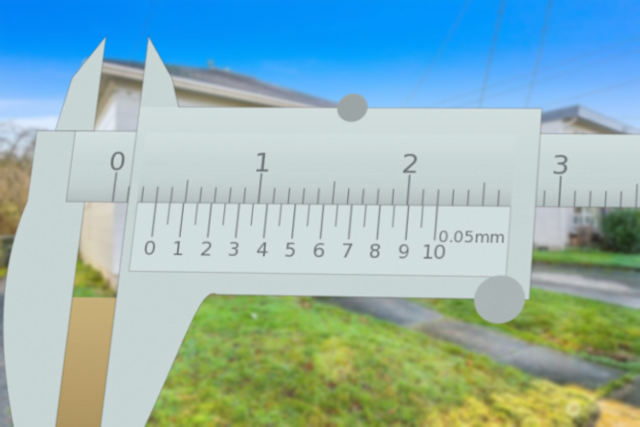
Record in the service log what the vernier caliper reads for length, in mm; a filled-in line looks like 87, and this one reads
3.0
